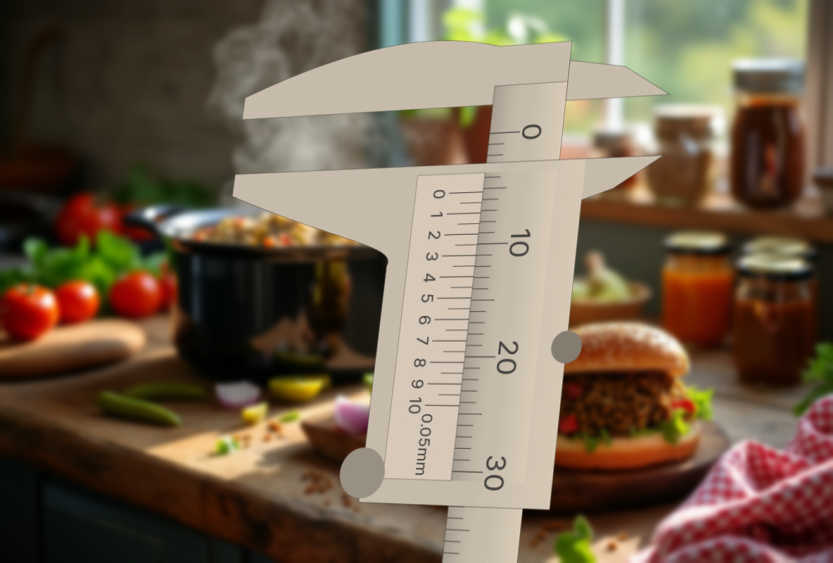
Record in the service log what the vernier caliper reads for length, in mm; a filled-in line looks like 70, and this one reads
5.3
